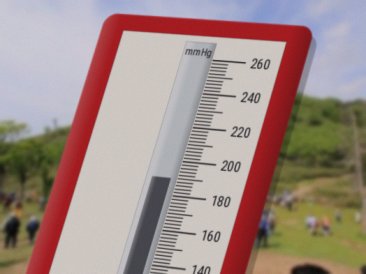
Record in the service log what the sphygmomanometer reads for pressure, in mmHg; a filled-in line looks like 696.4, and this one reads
190
